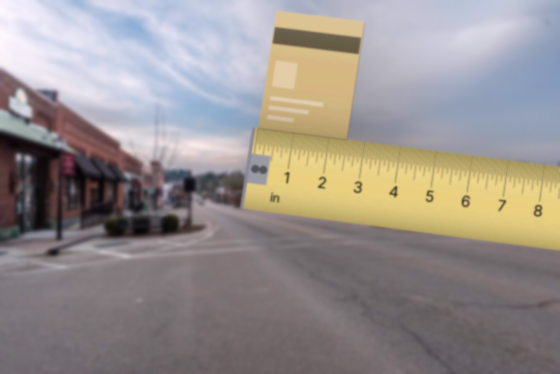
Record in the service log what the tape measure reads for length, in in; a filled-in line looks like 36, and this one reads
2.5
